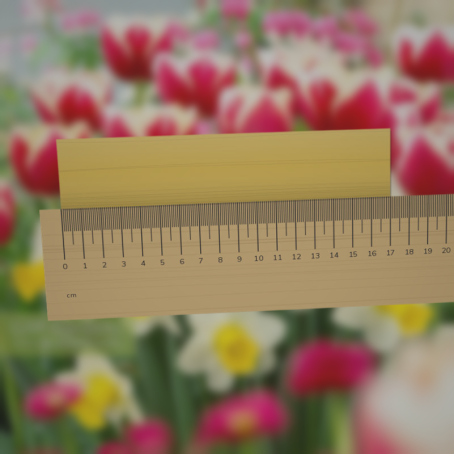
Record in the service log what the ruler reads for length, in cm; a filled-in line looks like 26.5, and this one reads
17
